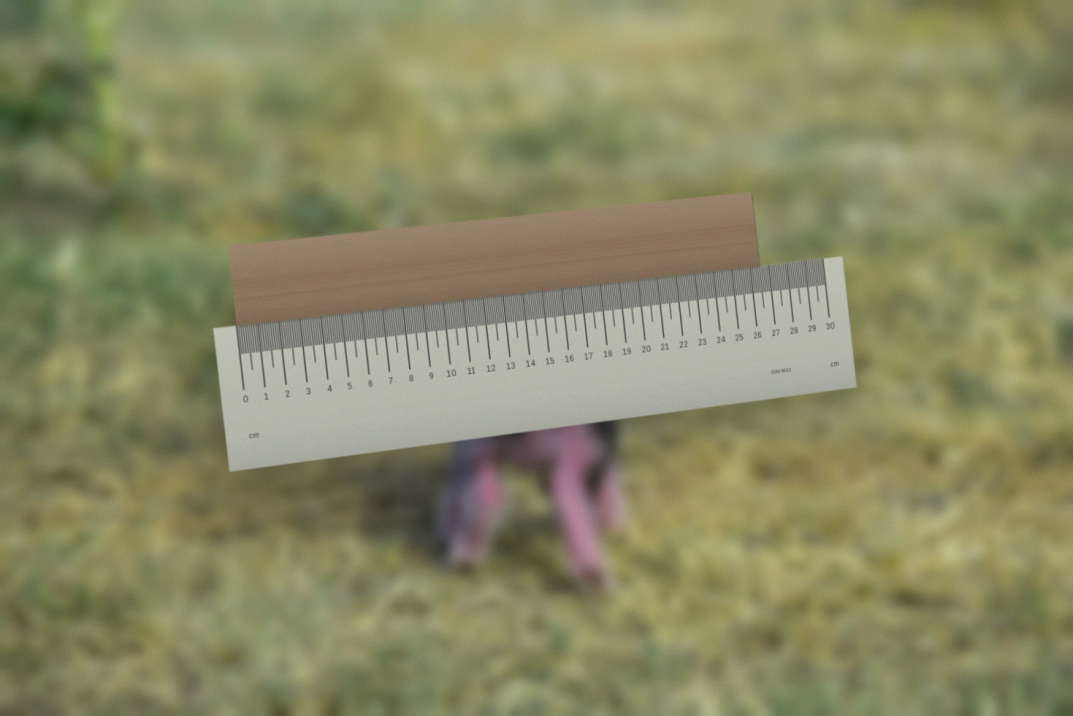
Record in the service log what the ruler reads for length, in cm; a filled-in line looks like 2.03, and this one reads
26.5
